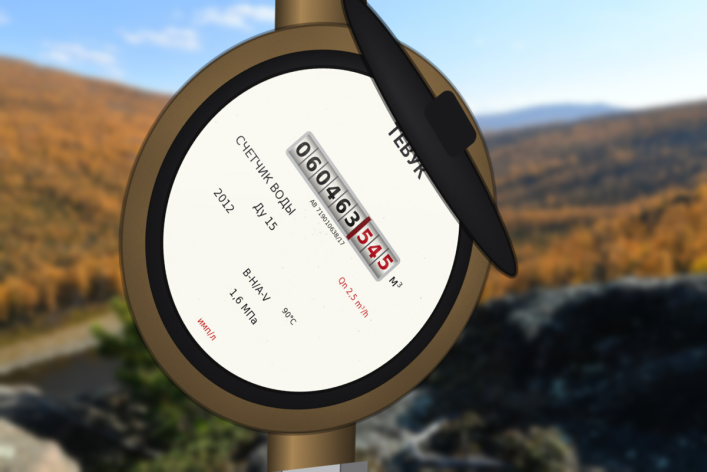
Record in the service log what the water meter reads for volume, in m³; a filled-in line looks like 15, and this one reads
60463.545
